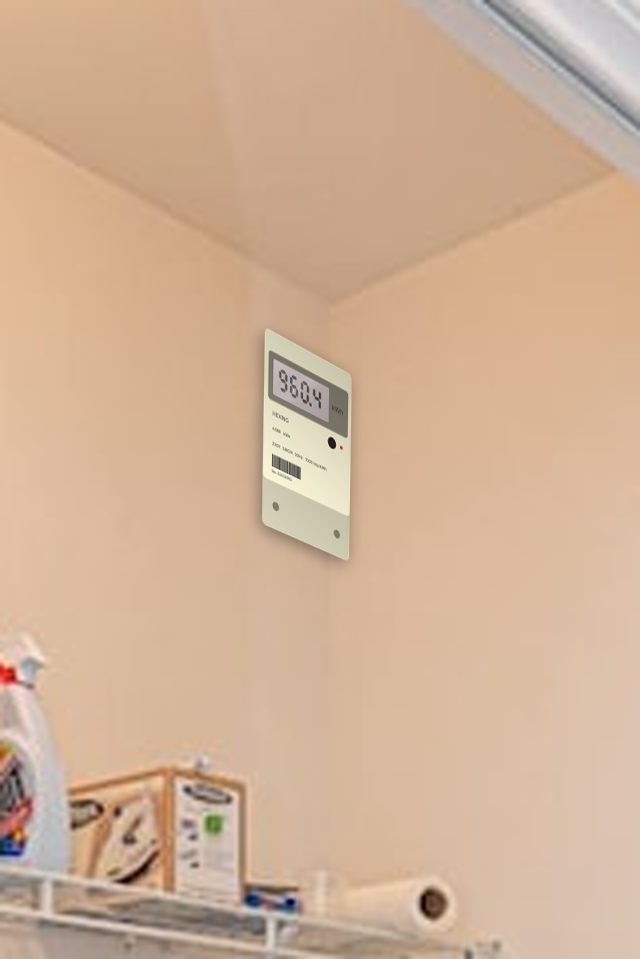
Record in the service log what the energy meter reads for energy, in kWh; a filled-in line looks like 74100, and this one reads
960.4
